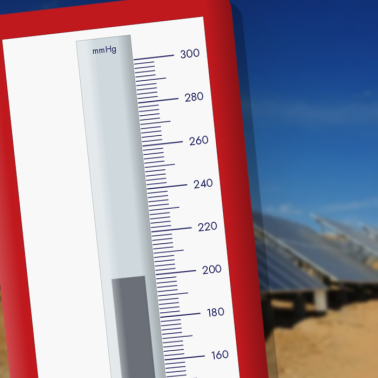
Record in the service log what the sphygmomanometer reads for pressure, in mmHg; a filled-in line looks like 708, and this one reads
200
